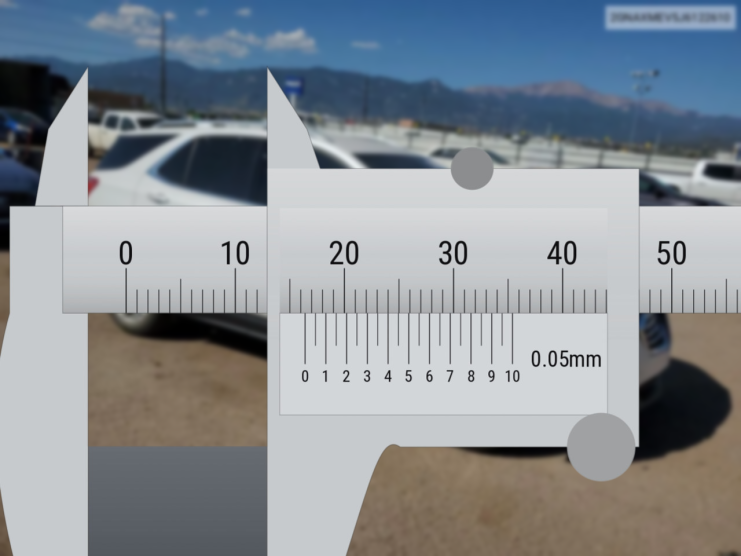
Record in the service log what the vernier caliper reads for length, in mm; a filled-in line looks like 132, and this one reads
16.4
